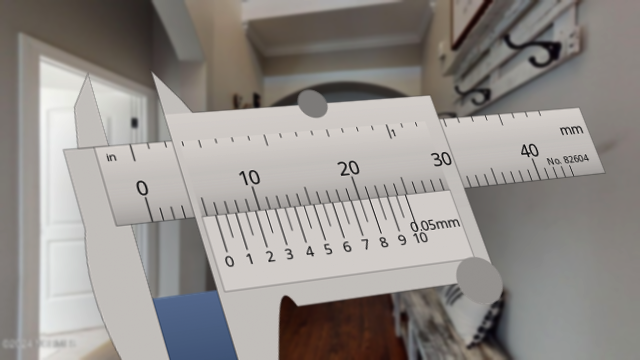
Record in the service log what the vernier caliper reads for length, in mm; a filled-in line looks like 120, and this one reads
5.8
